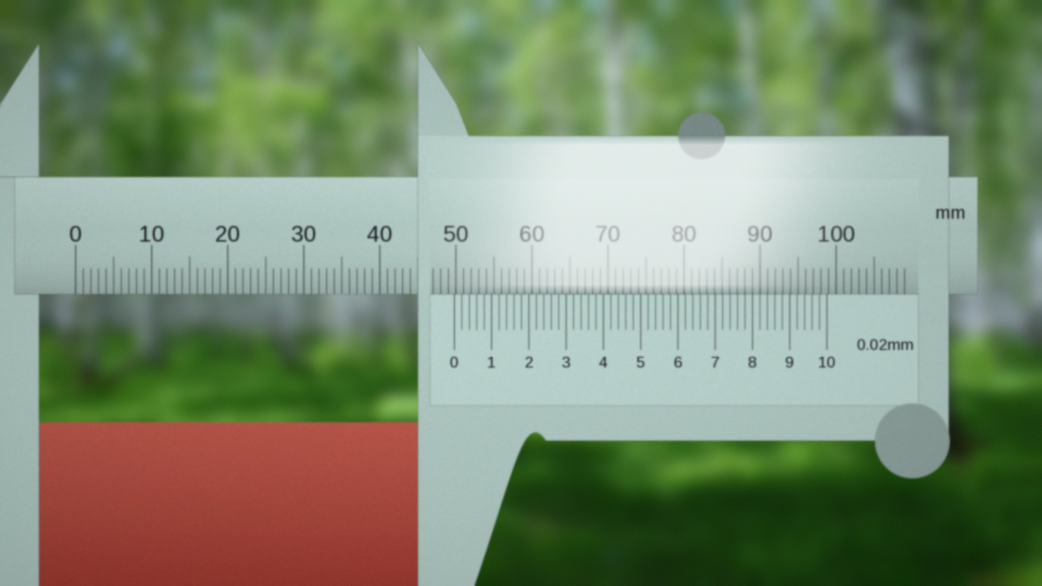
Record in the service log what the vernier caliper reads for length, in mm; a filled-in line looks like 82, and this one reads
49.8
